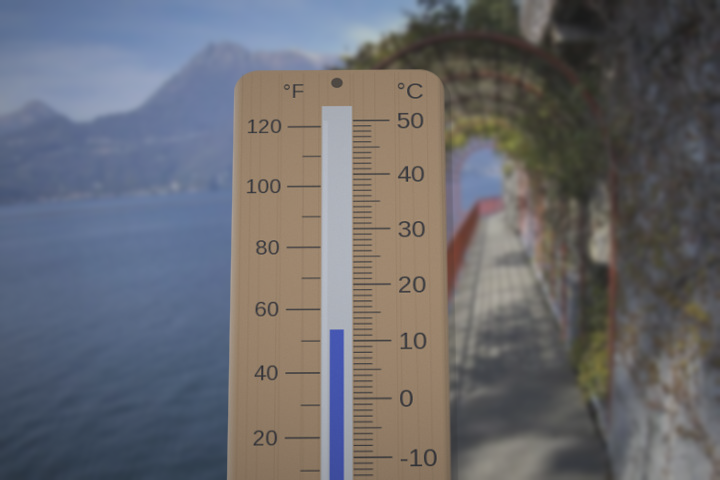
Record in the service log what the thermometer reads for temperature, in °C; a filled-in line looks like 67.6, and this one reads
12
